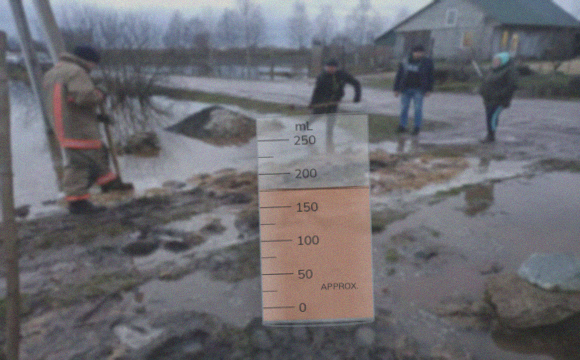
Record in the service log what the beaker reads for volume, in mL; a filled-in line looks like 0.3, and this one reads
175
